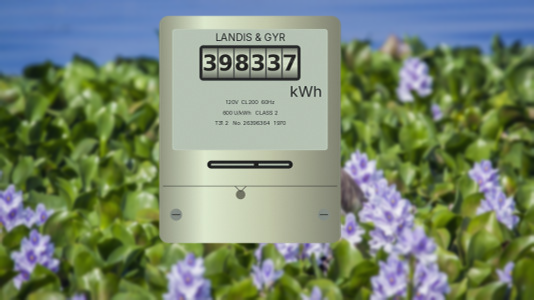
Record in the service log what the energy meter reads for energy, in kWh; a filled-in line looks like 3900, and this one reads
398337
